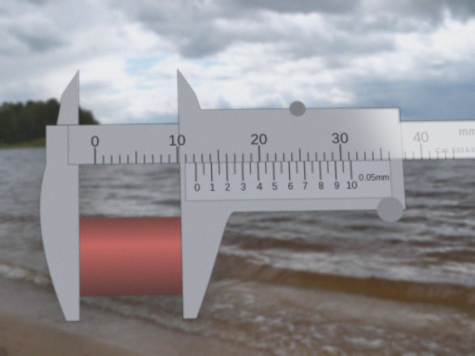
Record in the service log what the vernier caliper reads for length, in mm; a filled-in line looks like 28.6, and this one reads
12.2
